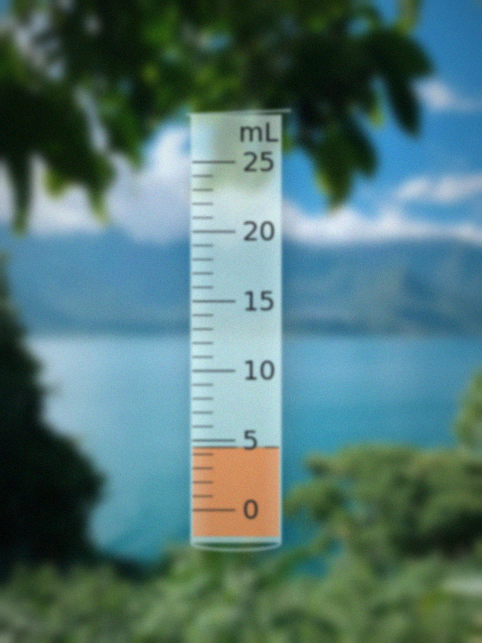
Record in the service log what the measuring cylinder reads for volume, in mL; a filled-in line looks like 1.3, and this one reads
4.5
